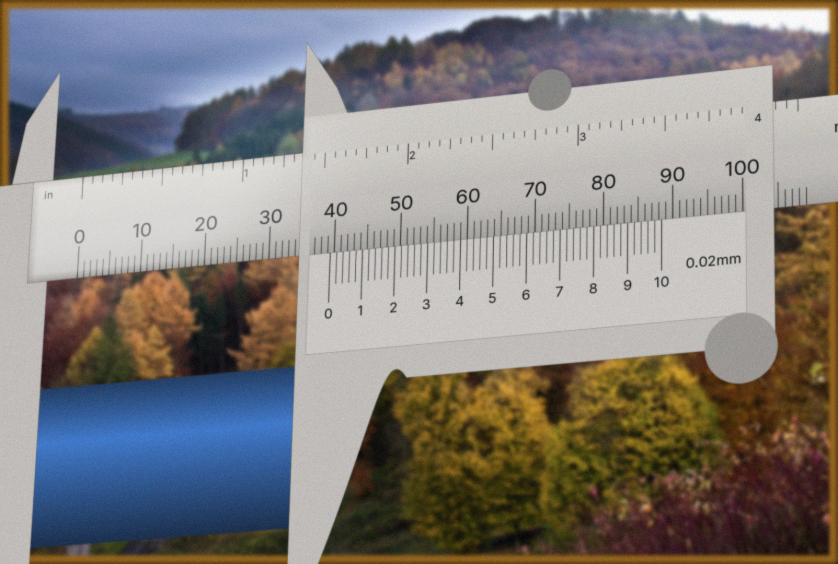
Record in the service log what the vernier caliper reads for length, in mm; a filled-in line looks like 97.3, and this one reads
39.4
